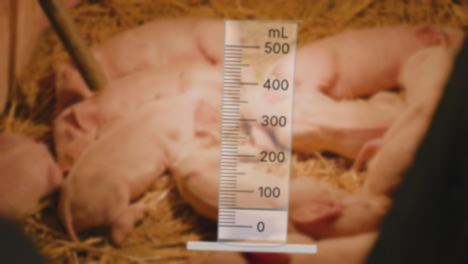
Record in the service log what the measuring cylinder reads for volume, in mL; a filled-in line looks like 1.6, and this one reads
50
